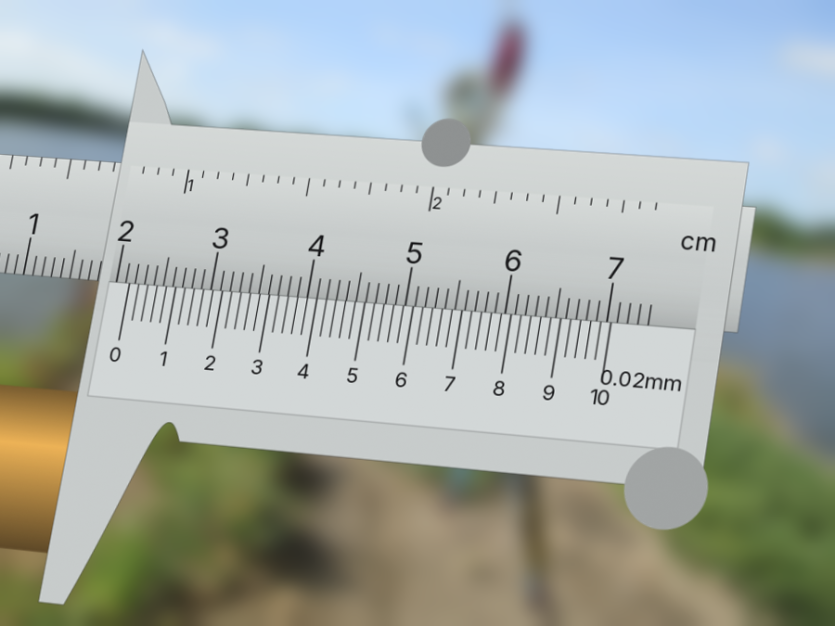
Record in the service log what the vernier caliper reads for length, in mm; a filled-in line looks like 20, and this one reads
21.4
